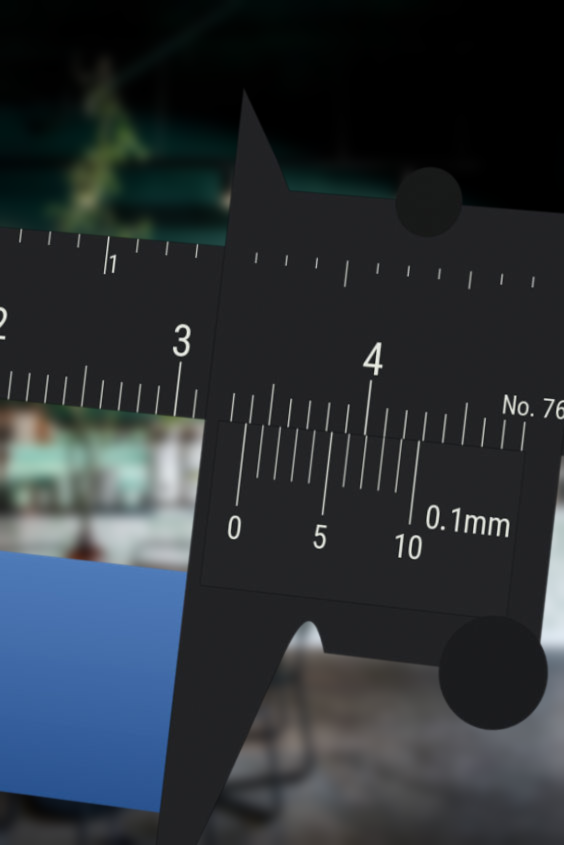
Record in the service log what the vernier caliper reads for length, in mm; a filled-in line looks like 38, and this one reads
33.8
